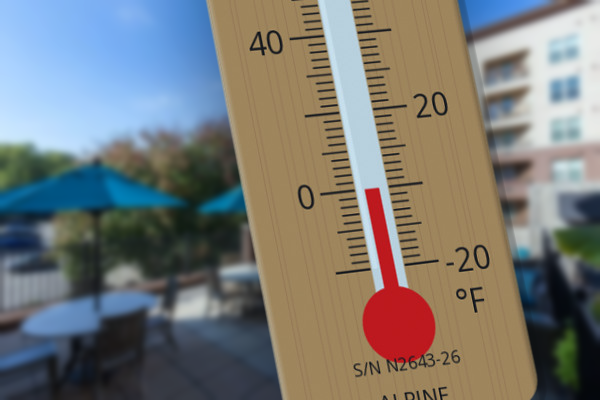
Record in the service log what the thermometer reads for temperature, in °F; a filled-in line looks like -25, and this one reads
0
